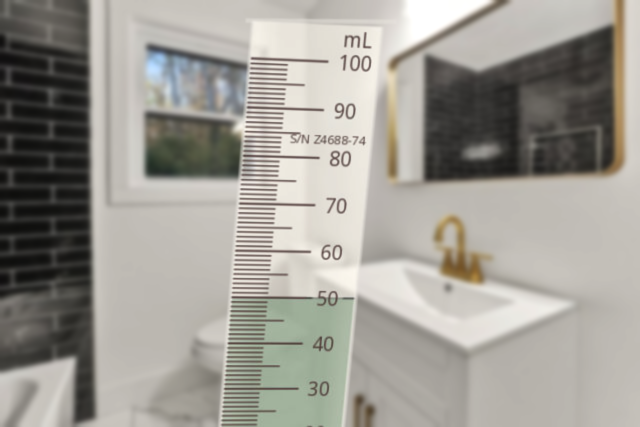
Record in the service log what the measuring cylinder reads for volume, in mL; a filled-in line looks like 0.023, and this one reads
50
